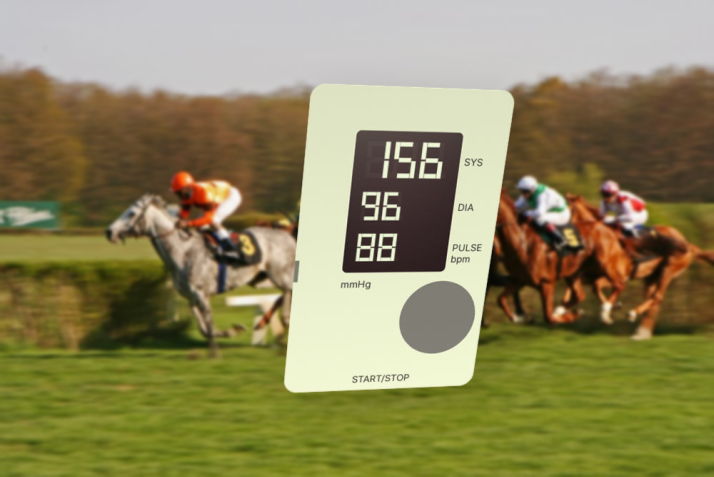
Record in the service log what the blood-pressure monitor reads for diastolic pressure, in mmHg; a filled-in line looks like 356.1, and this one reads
96
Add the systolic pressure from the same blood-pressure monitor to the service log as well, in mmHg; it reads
156
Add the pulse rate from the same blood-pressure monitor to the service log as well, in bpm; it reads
88
